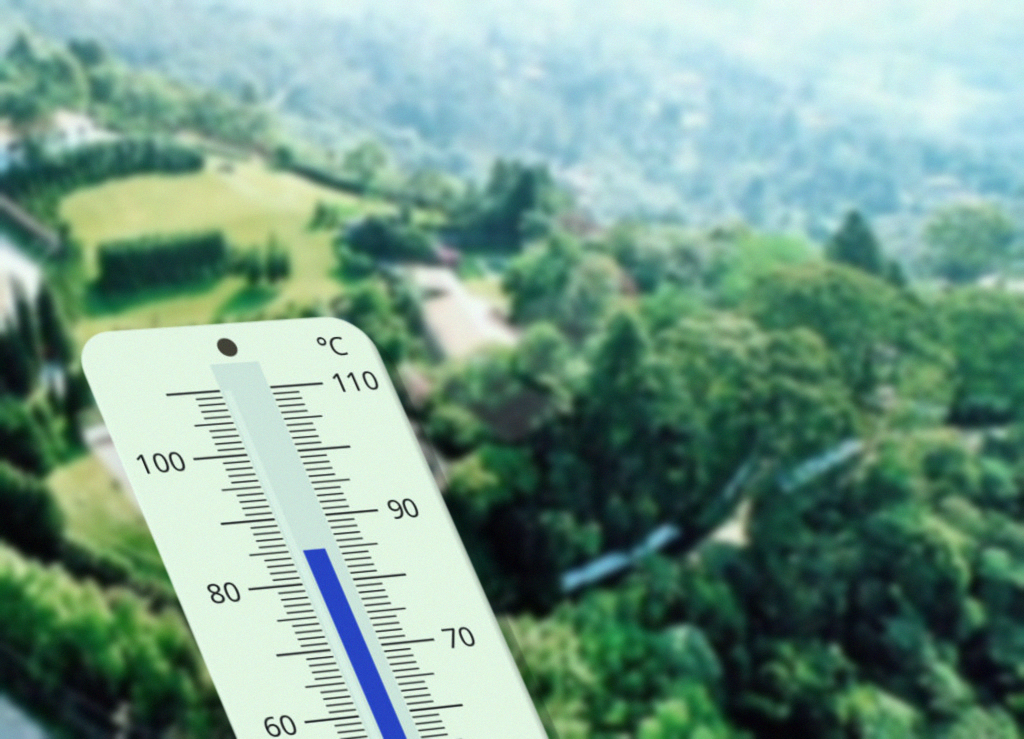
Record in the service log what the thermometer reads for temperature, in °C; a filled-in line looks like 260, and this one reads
85
